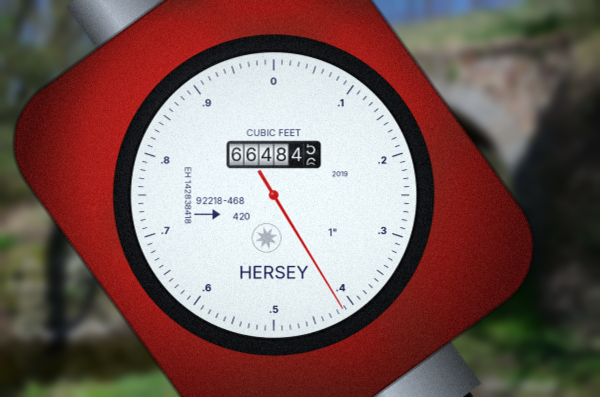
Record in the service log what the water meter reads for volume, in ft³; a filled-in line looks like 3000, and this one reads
664845.41
